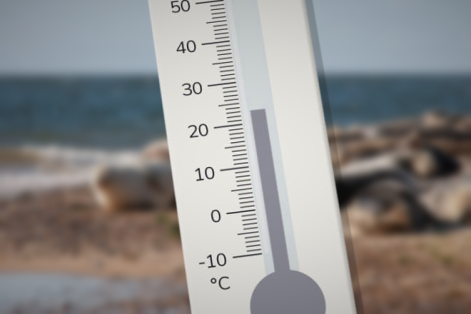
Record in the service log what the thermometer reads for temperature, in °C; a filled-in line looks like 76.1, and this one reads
23
